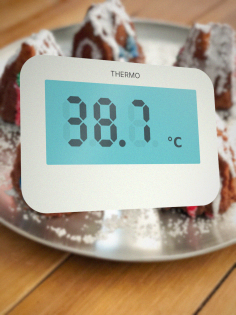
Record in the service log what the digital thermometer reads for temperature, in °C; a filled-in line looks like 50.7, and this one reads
38.7
